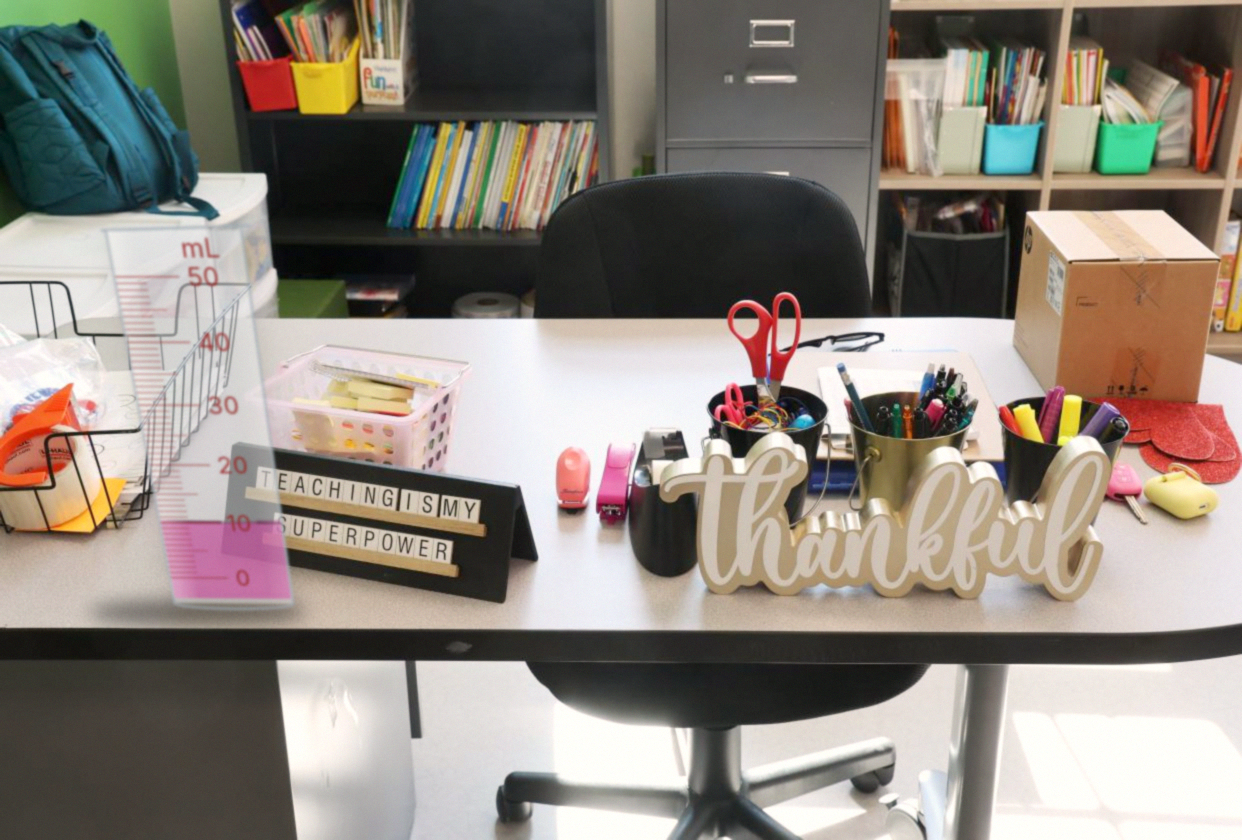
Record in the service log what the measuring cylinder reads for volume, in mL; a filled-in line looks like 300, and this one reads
10
